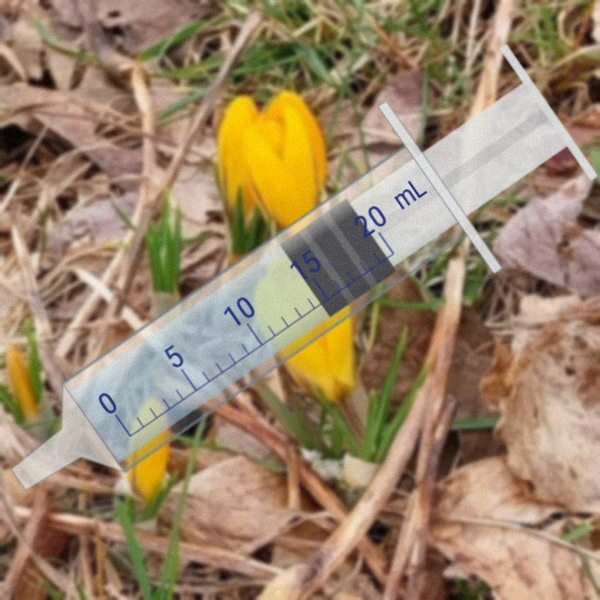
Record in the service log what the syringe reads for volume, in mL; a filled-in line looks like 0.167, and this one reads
14.5
